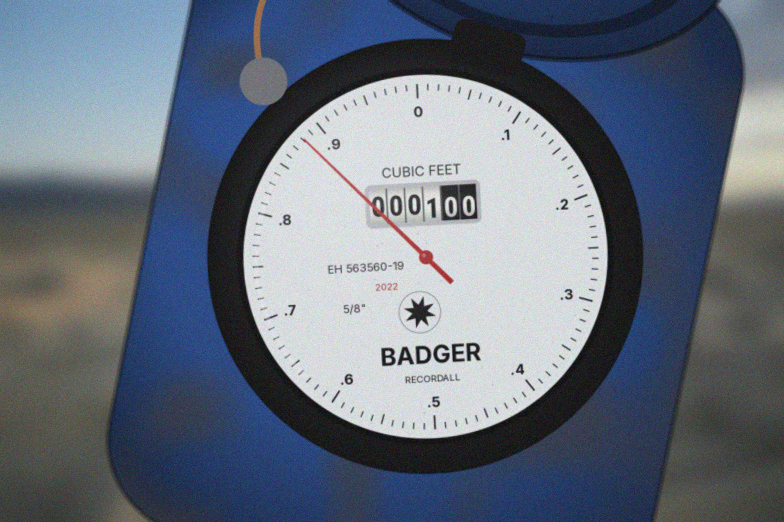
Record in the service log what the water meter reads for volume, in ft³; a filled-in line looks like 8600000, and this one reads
99.88
